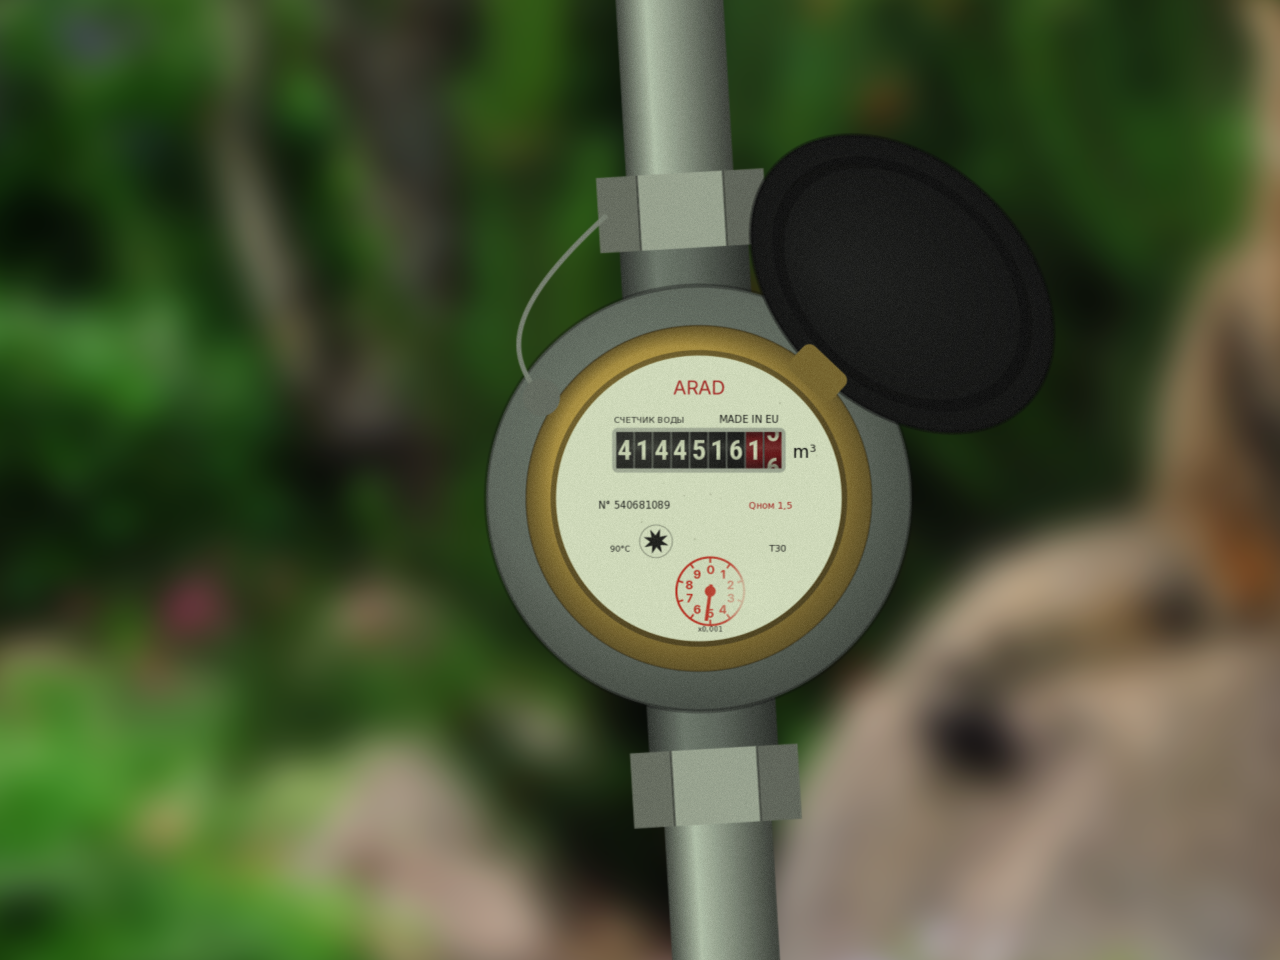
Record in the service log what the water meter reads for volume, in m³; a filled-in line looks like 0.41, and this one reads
4144516.155
